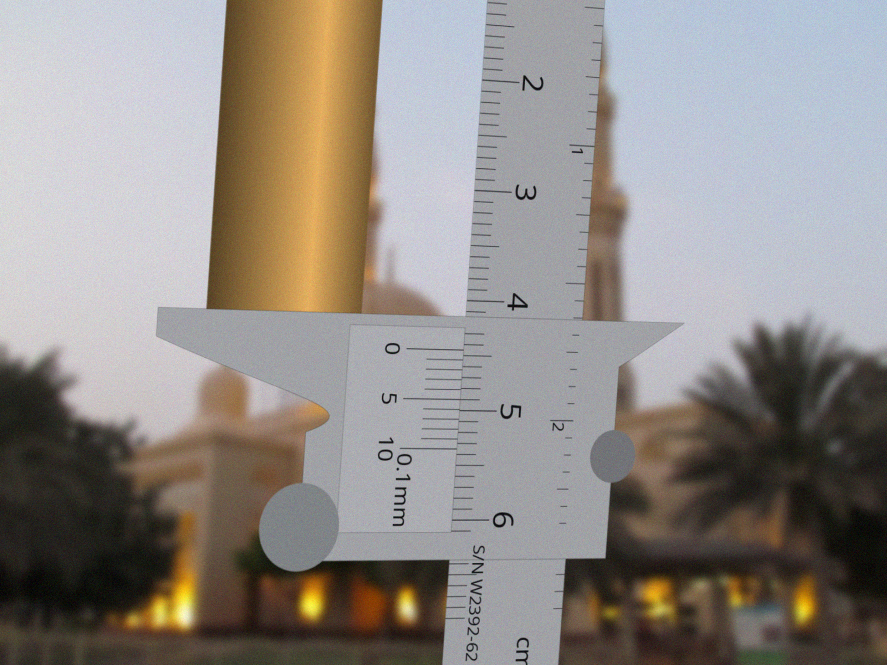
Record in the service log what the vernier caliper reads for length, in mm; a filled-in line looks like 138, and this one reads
44.5
